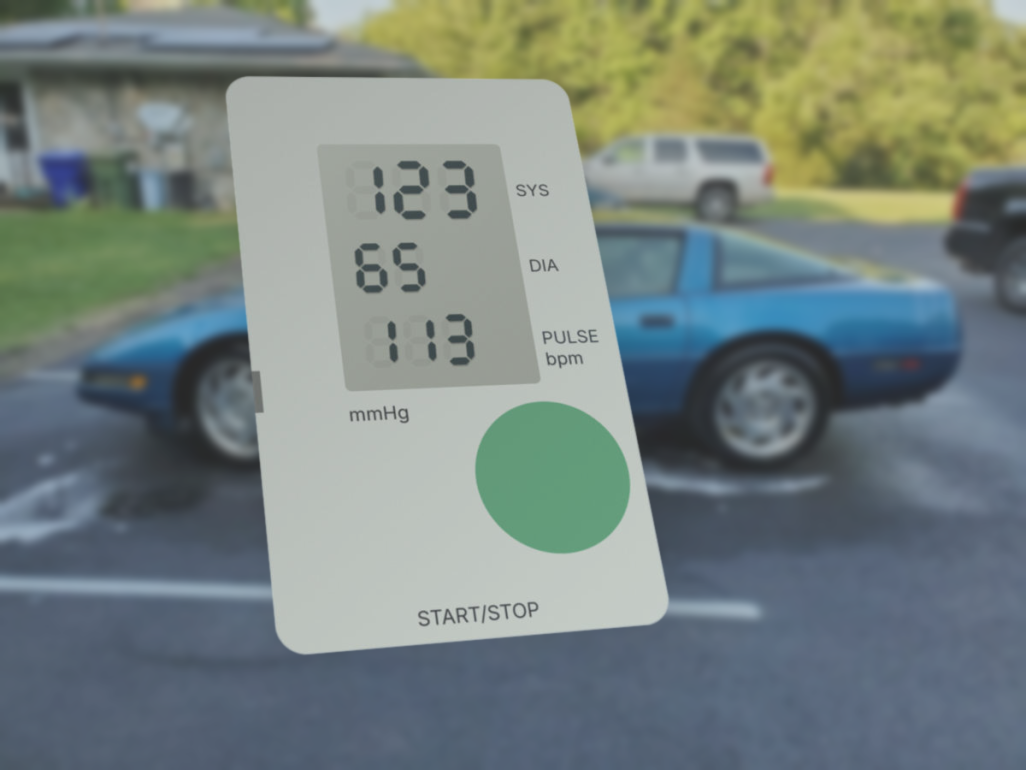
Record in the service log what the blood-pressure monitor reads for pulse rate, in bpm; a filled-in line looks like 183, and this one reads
113
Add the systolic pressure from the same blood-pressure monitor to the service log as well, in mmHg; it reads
123
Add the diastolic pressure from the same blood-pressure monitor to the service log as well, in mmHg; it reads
65
